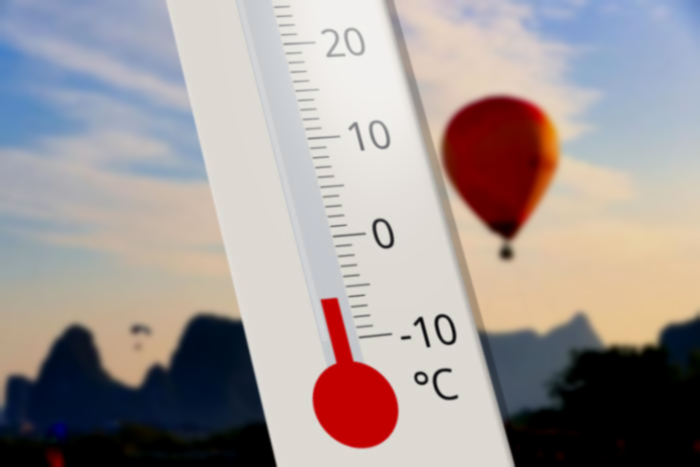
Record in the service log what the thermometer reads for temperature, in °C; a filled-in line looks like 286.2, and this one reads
-6
